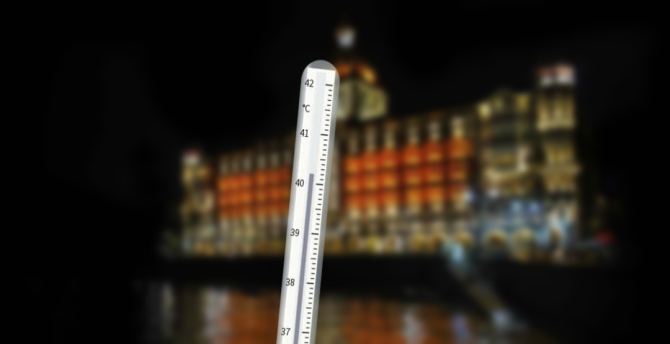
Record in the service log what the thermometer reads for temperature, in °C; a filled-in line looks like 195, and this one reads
40.2
